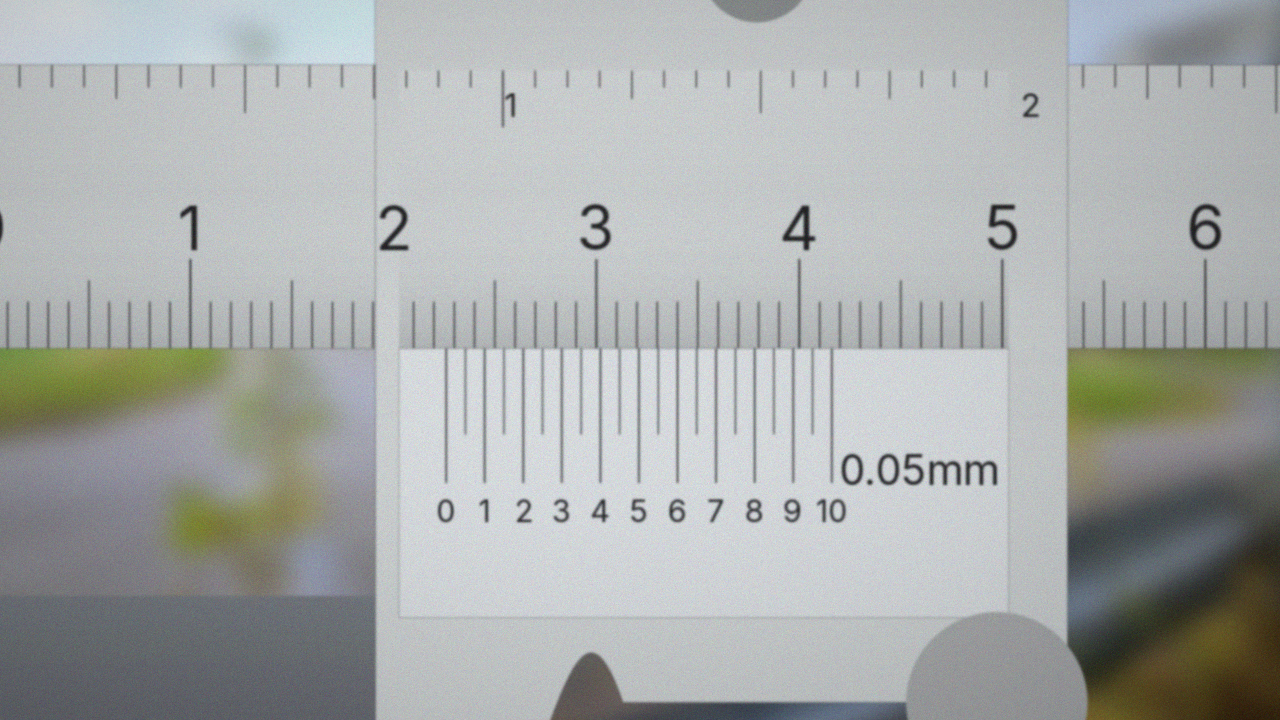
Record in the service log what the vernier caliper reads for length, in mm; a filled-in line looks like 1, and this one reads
22.6
